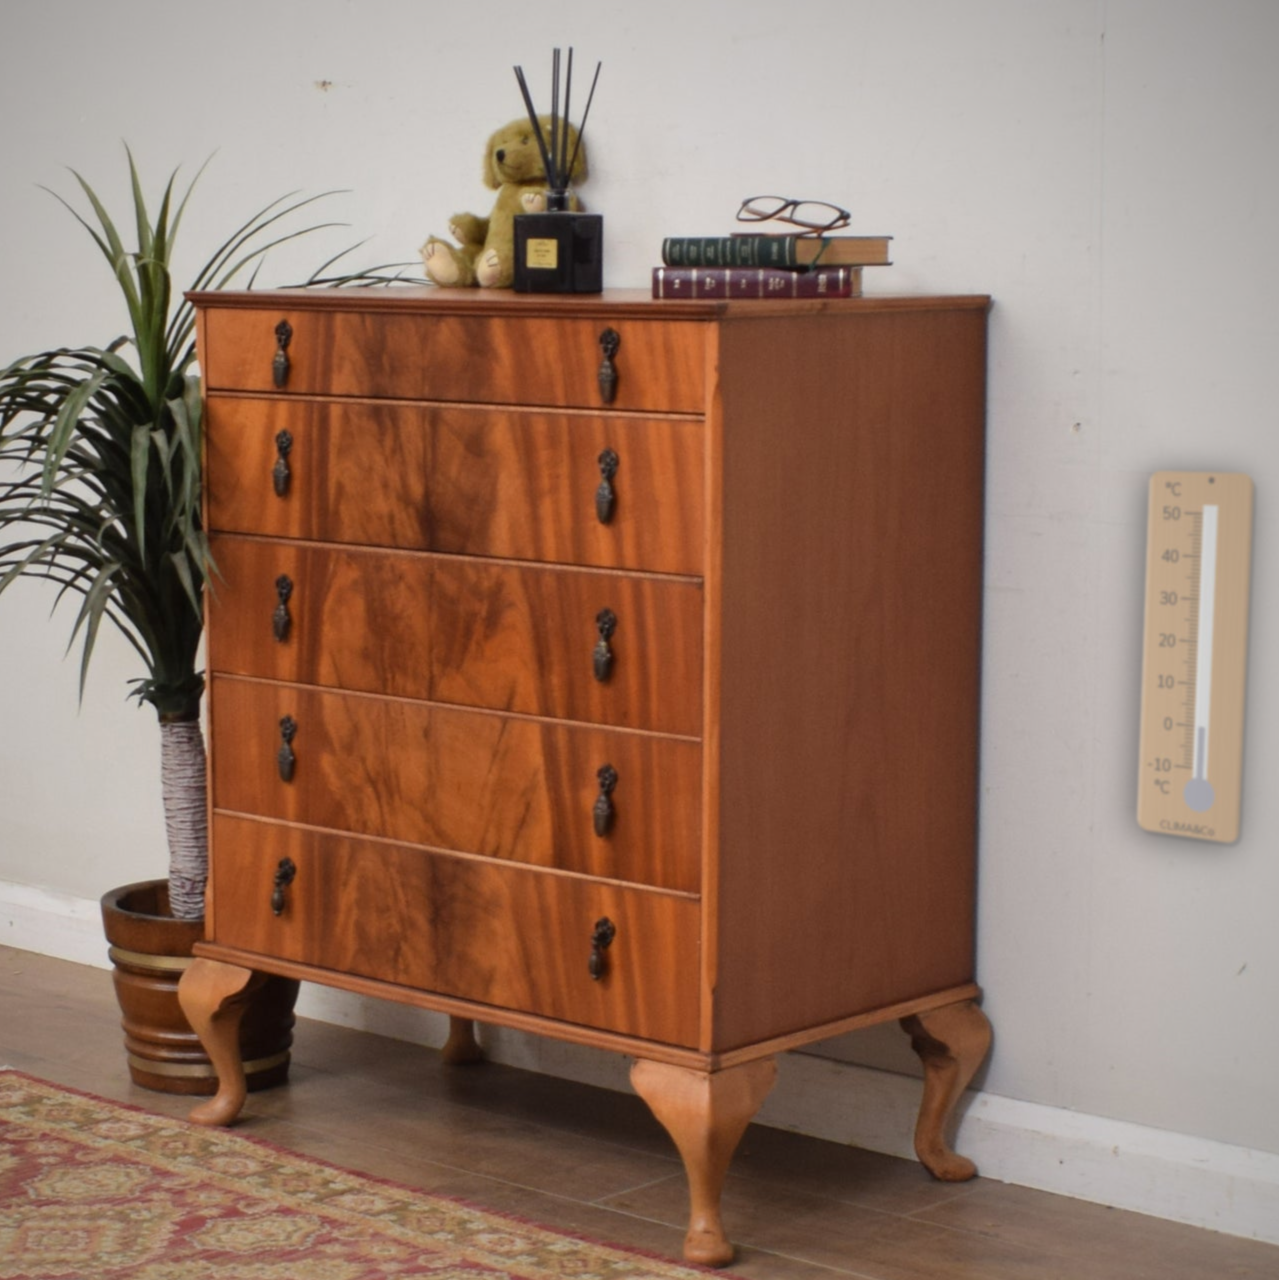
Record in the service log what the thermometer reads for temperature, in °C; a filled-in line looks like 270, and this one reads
0
